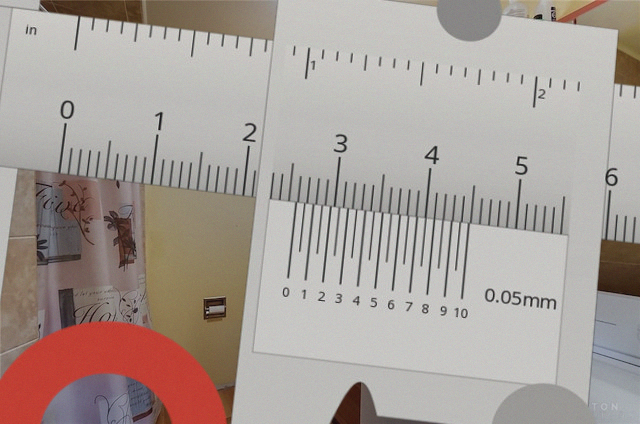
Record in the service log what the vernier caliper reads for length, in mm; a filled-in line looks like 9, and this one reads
25.8
